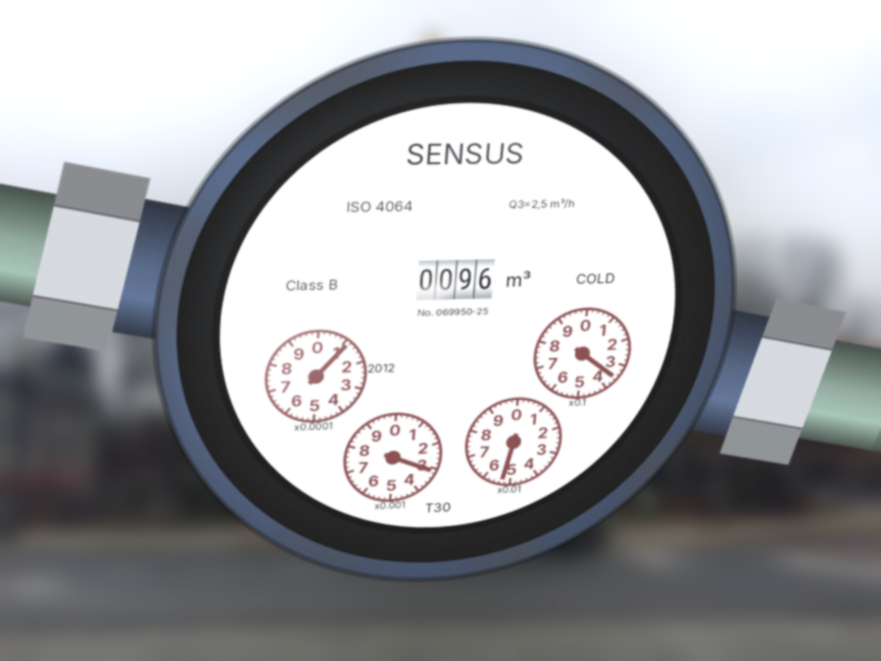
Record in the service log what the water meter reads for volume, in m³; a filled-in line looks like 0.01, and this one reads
96.3531
